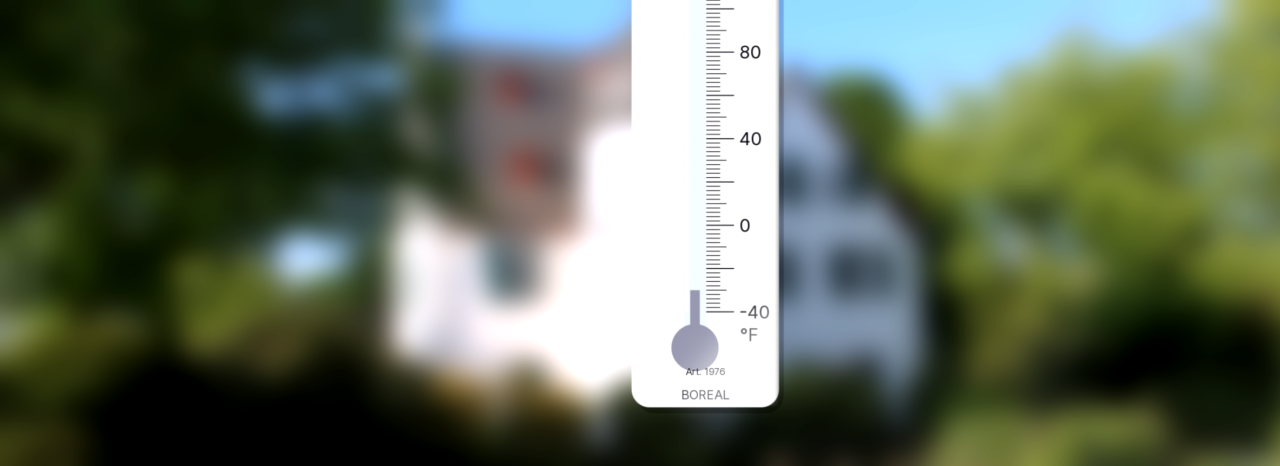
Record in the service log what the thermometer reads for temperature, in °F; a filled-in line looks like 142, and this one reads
-30
